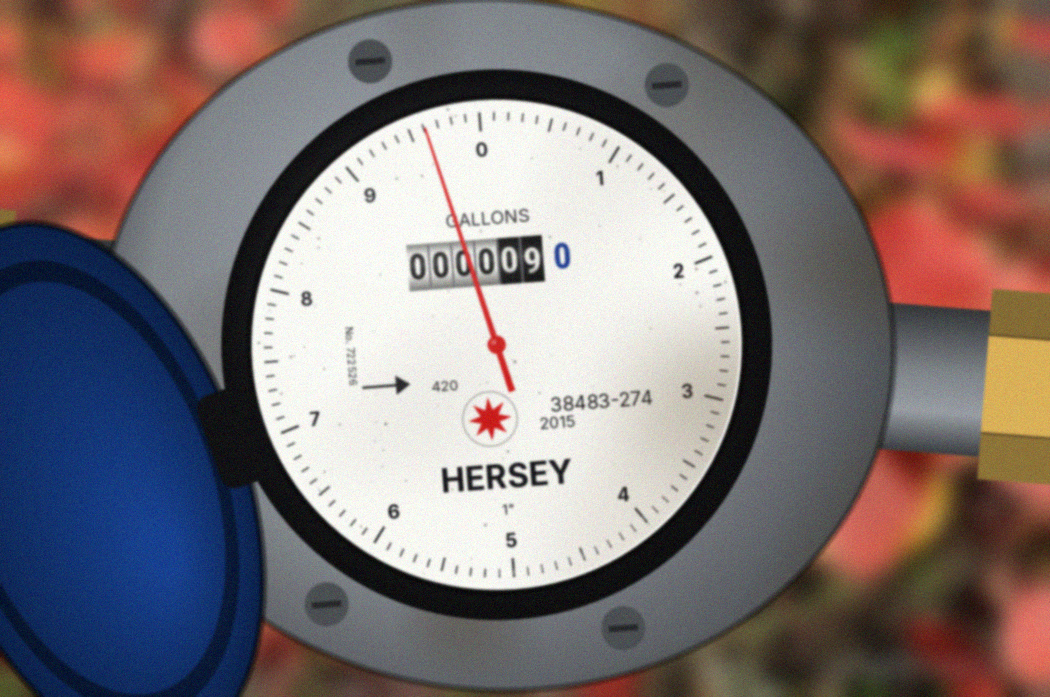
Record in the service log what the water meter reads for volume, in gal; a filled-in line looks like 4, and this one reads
89.6
